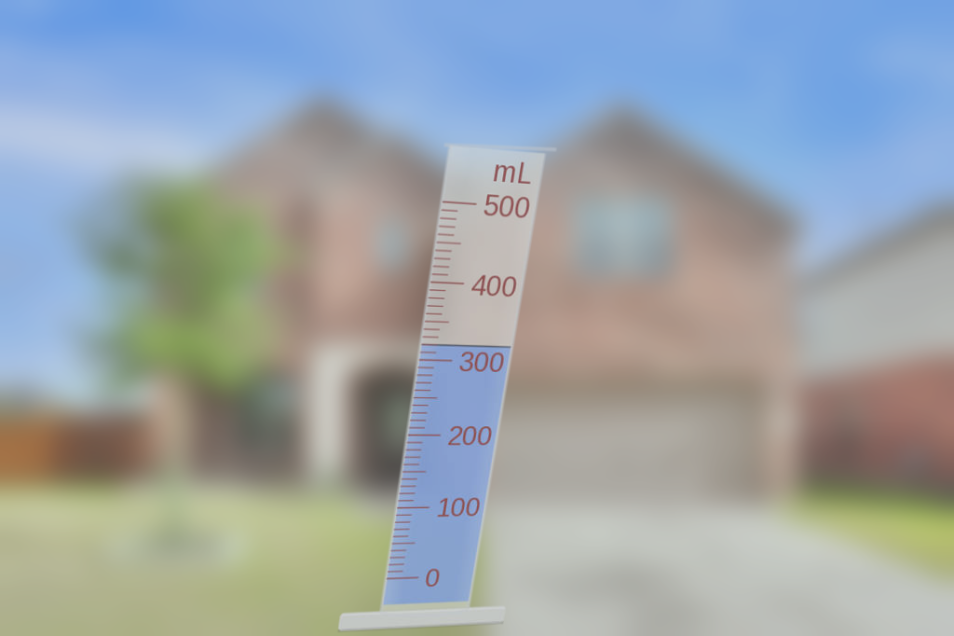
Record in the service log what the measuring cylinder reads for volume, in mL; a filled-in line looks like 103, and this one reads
320
